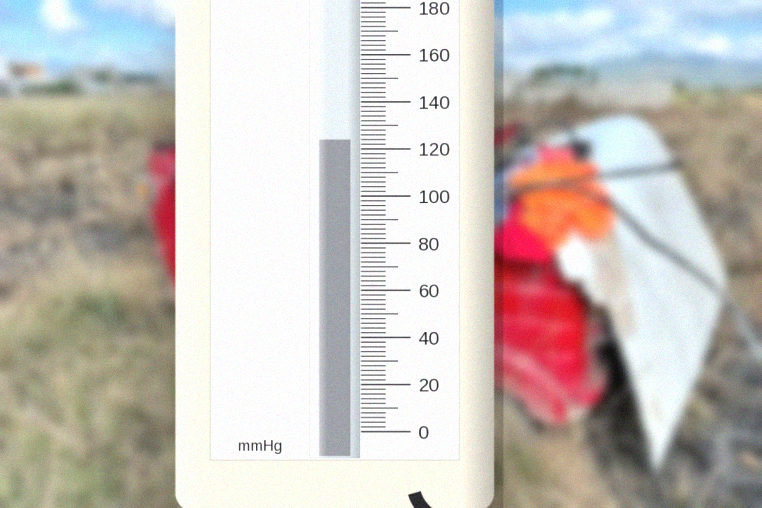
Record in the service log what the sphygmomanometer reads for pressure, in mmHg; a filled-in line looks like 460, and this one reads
124
